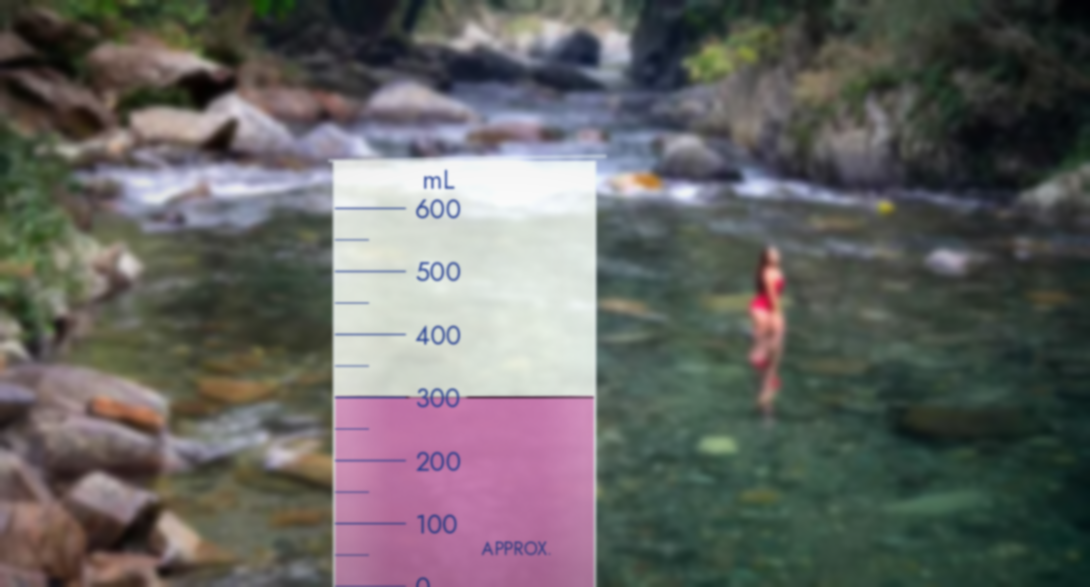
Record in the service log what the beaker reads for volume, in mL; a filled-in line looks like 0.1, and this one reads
300
